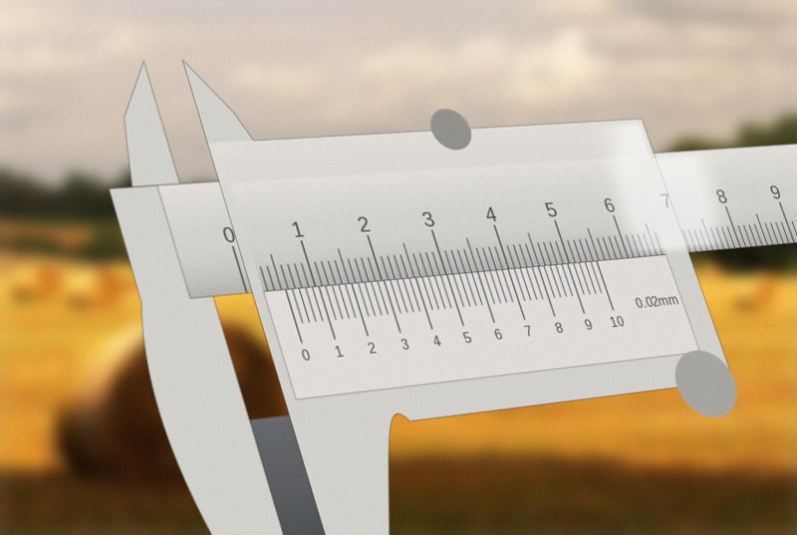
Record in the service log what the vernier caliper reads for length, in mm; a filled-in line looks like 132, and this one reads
5.6
